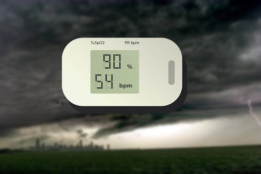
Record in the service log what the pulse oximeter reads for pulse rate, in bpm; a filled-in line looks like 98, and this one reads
54
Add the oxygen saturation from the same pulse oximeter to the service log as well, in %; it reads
90
